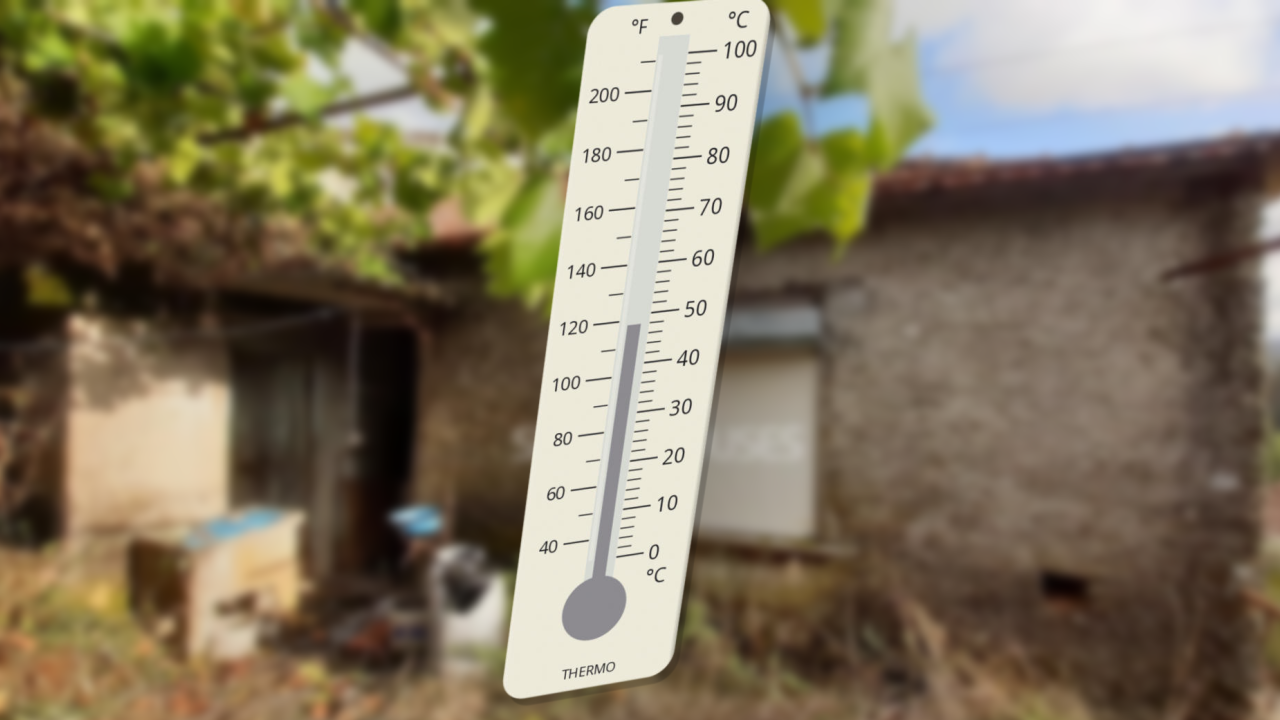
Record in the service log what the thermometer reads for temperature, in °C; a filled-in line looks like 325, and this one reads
48
